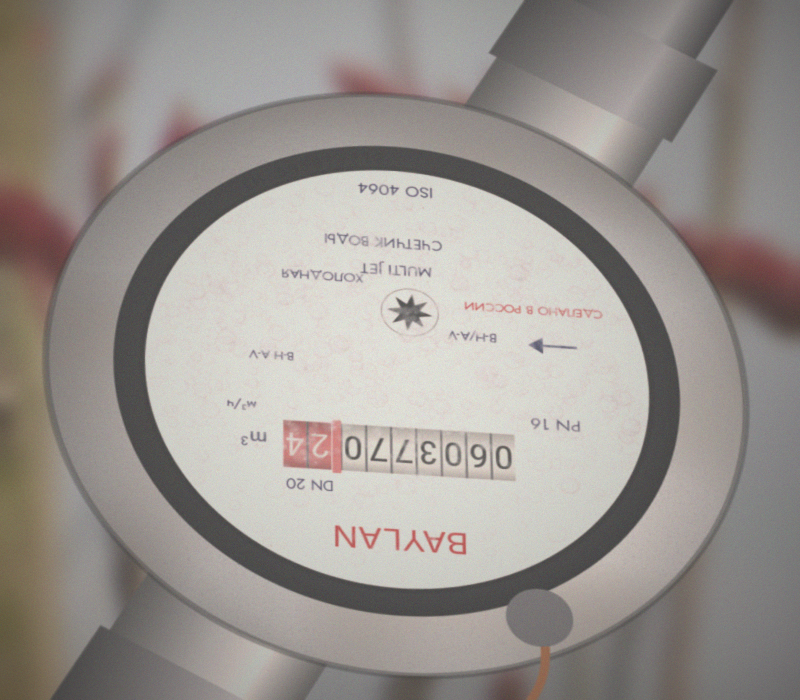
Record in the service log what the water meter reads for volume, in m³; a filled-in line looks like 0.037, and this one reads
603770.24
